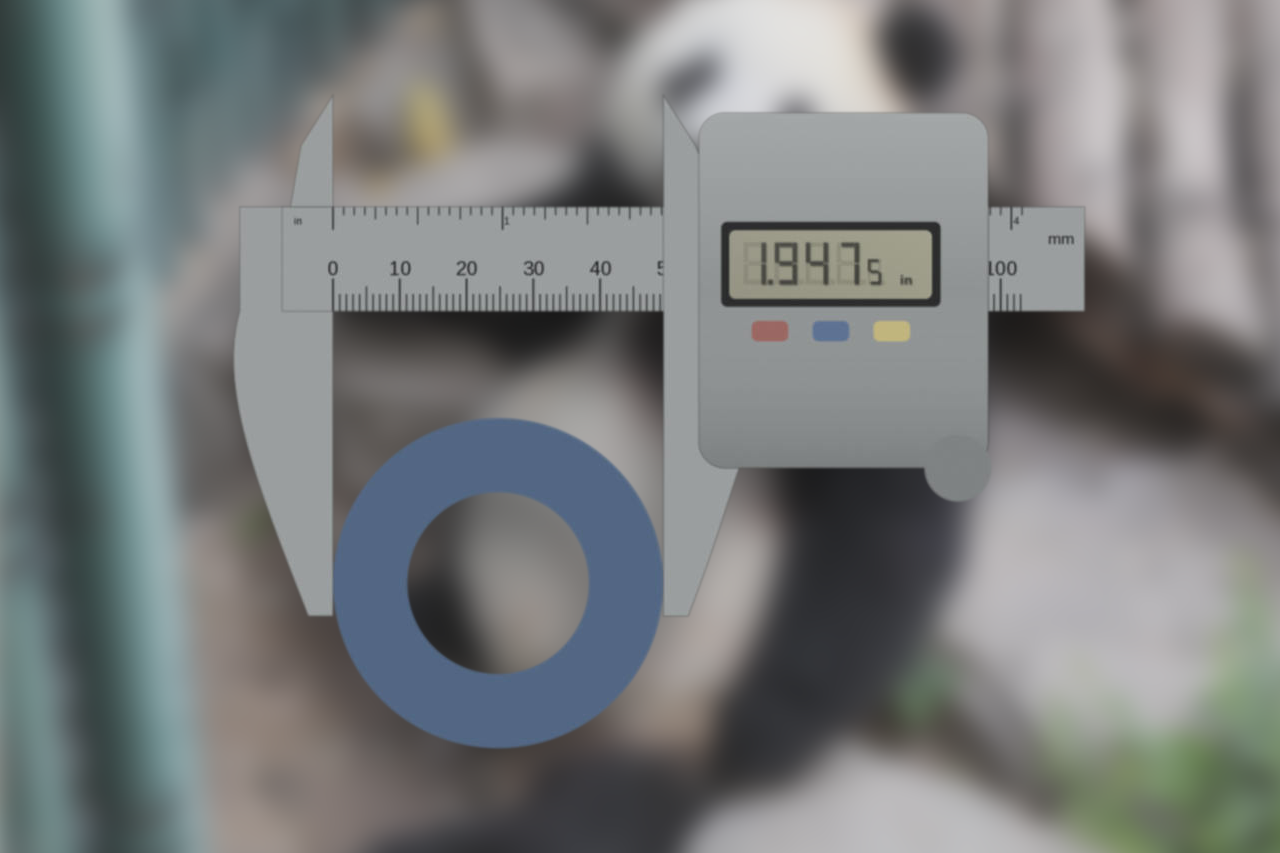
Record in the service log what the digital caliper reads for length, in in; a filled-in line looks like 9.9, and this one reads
1.9475
